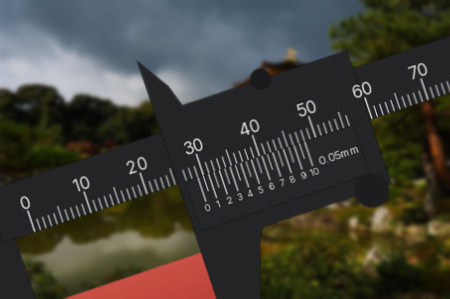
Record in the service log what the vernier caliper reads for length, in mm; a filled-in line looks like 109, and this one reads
29.0
